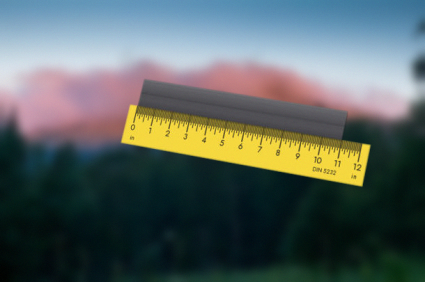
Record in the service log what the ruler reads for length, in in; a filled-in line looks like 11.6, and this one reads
11
